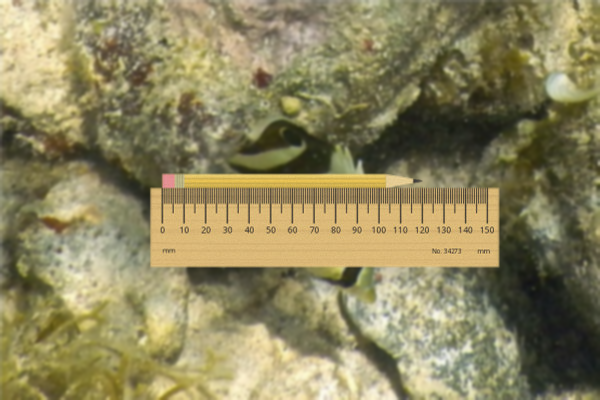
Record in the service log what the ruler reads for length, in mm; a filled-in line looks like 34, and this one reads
120
